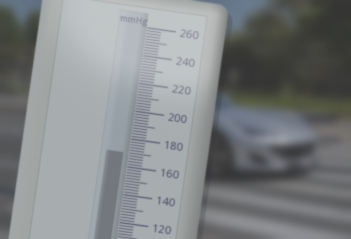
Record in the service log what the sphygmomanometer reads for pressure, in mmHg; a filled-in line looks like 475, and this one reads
170
